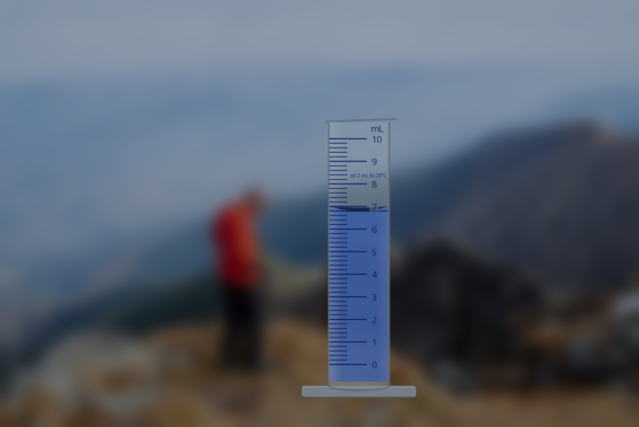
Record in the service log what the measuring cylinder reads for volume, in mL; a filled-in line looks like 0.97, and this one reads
6.8
